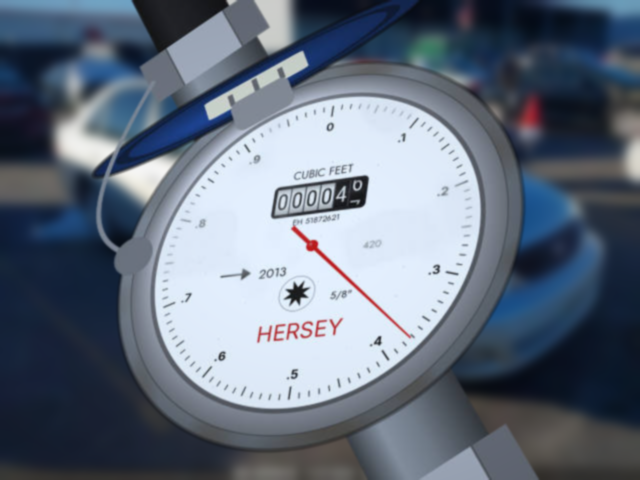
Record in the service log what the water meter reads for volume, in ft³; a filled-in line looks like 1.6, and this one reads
46.37
